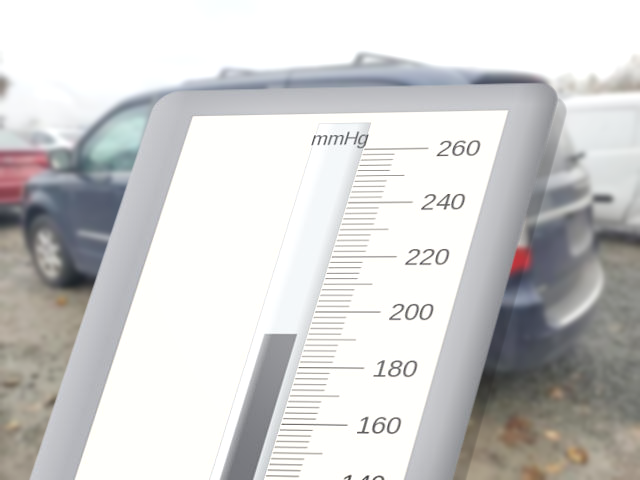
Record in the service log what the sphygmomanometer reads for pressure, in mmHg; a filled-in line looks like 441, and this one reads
192
